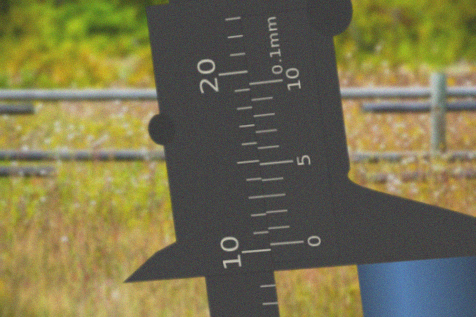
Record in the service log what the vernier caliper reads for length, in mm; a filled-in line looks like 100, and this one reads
10.3
